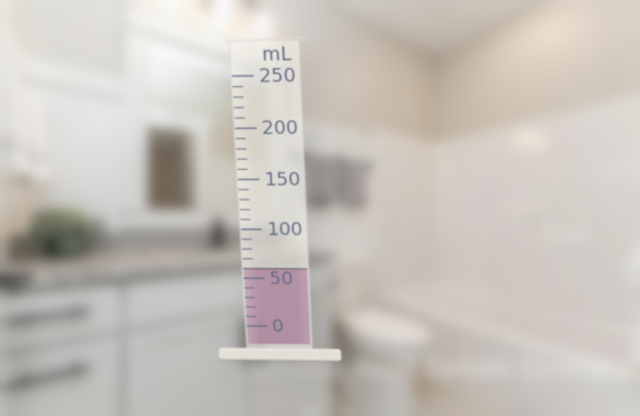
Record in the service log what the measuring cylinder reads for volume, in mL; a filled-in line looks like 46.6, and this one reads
60
